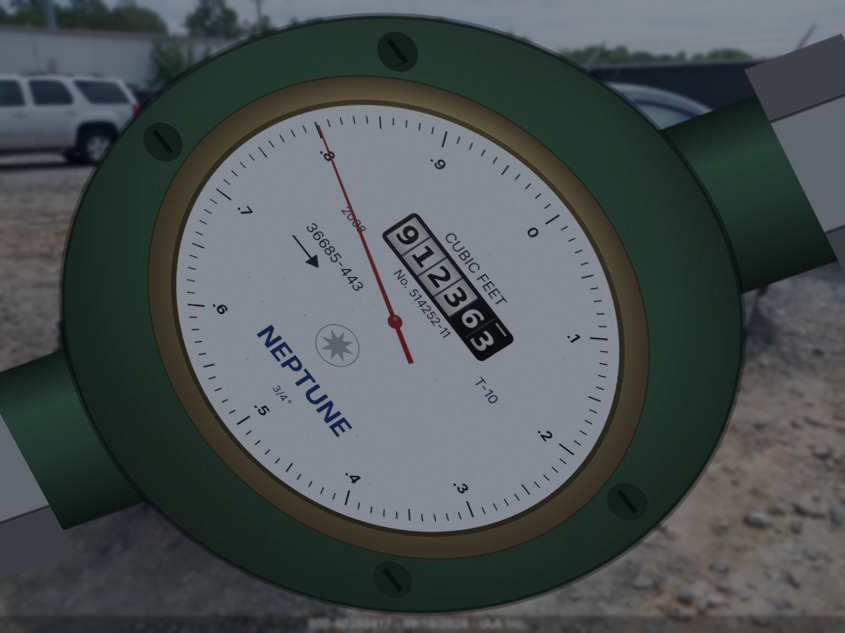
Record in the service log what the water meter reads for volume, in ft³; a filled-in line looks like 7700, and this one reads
912362.80
